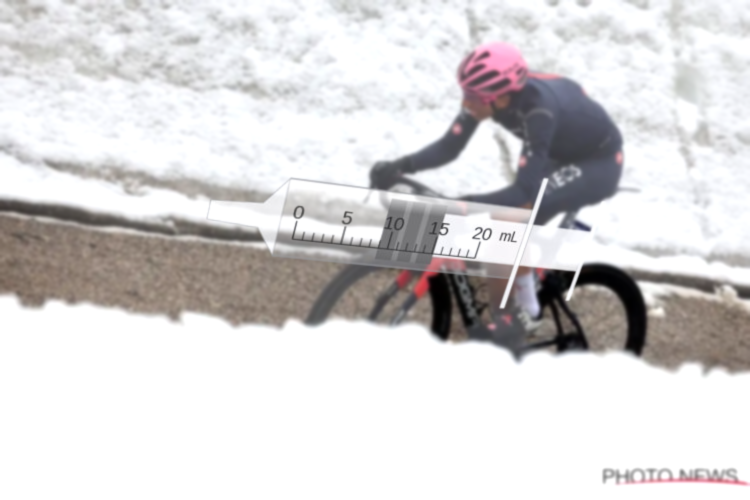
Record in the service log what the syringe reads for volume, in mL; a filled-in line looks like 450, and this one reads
9
